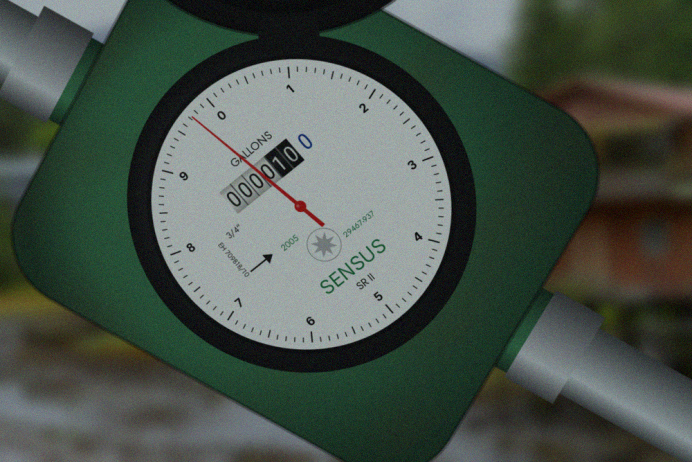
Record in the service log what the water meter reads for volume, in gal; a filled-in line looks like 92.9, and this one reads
99.7
